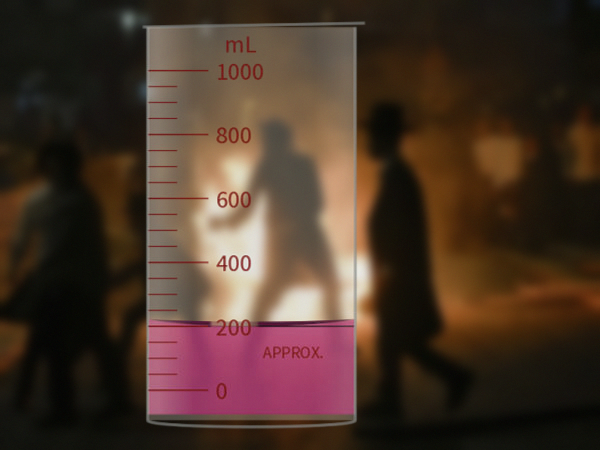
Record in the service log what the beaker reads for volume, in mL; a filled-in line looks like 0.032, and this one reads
200
